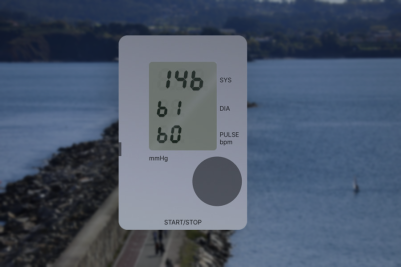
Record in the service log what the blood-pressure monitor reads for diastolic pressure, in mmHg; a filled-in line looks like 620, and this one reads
61
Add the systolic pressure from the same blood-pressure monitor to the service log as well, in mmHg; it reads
146
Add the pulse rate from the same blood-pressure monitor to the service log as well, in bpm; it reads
60
